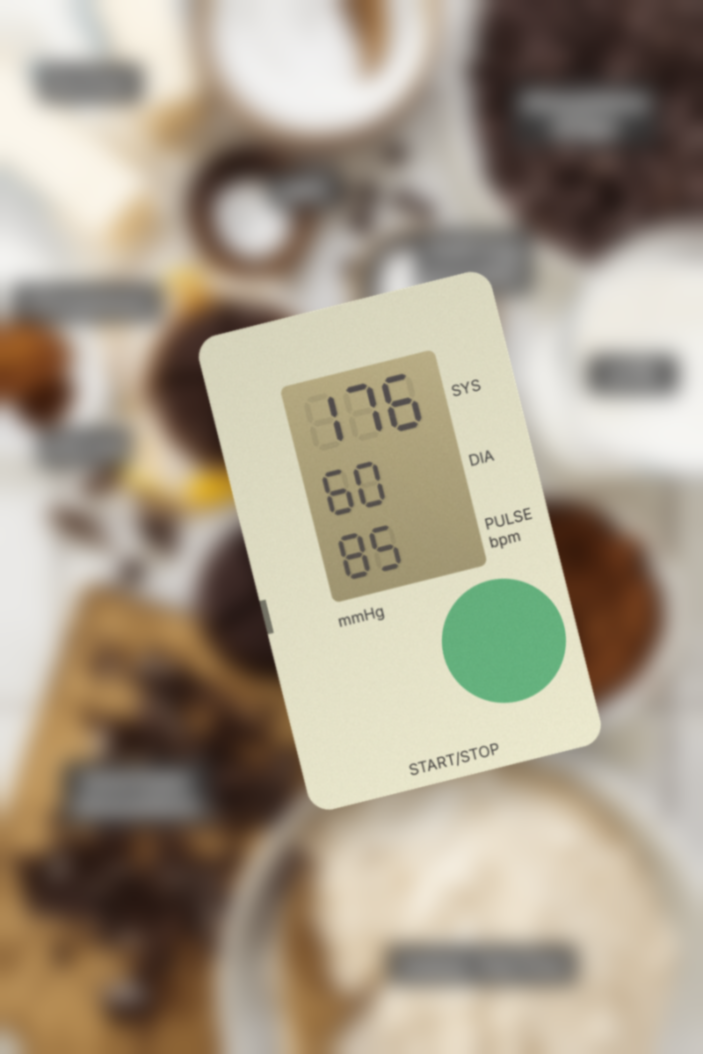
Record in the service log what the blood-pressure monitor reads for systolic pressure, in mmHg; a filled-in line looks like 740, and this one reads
176
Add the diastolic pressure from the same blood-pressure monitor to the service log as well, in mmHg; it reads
60
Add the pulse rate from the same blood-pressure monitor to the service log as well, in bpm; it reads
85
